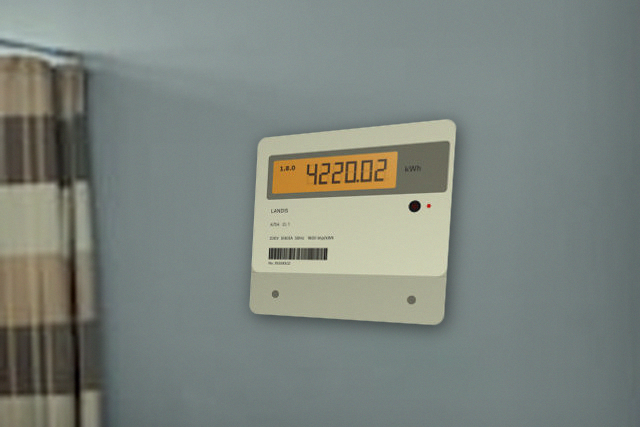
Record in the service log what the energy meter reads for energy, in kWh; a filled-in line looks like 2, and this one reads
4220.02
